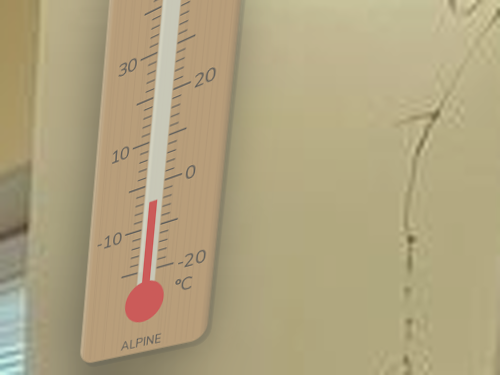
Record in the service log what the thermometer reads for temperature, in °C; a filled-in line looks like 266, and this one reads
-4
